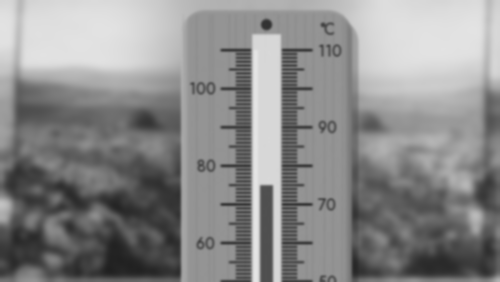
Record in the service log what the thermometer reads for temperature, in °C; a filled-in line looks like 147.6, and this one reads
75
